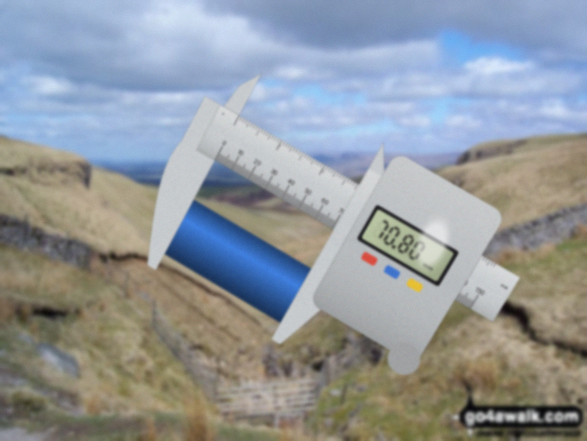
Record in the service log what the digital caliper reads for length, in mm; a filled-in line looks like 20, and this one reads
70.80
